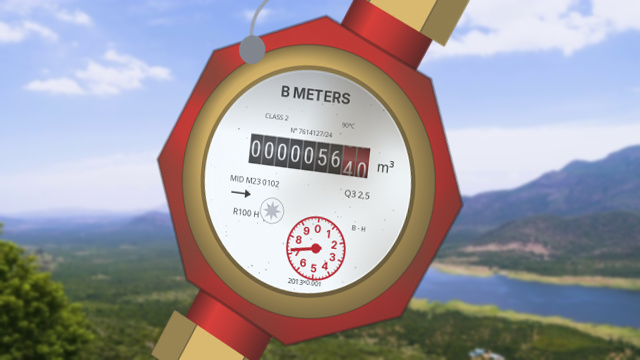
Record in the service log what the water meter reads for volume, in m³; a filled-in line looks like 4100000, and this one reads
56.397
